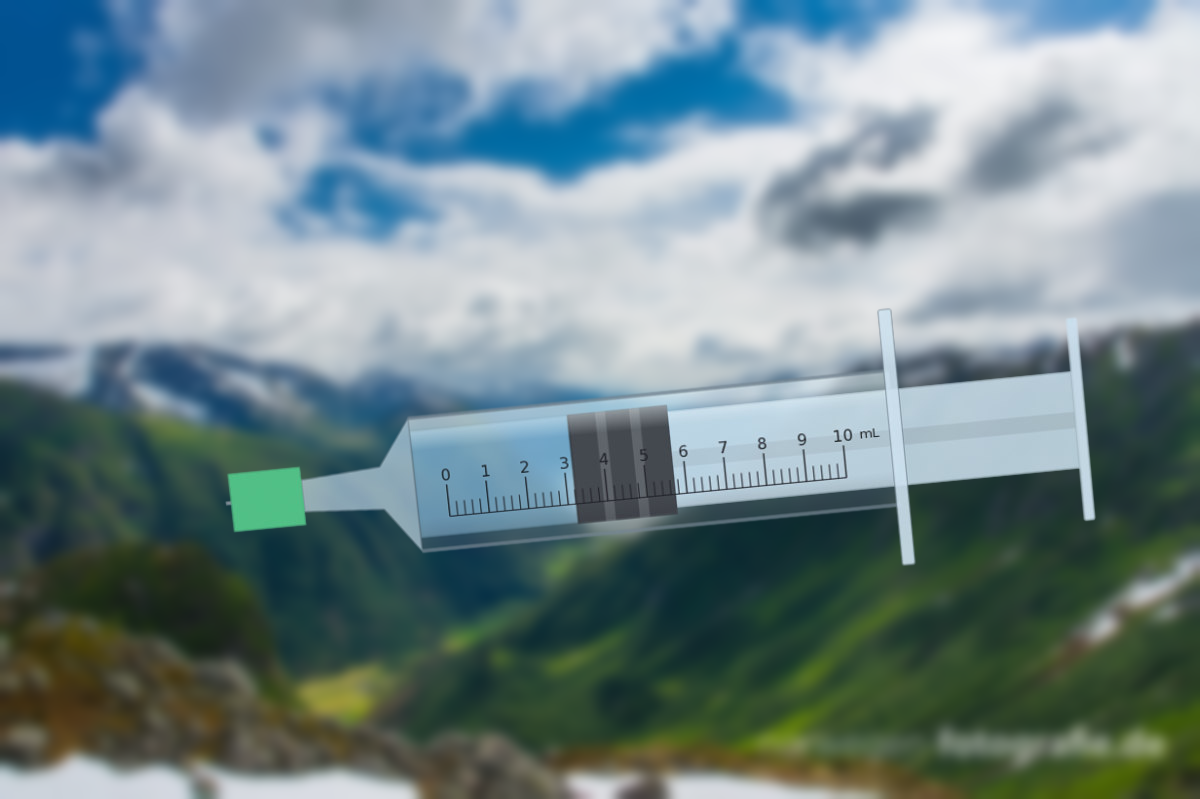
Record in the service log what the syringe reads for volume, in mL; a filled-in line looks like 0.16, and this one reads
3.2
